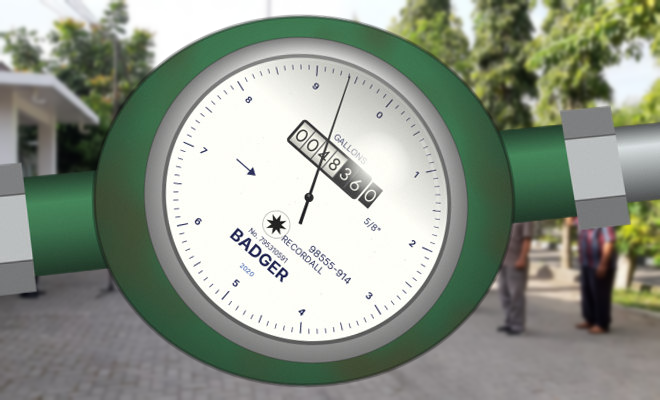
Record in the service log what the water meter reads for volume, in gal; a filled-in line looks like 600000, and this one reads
48359.4
